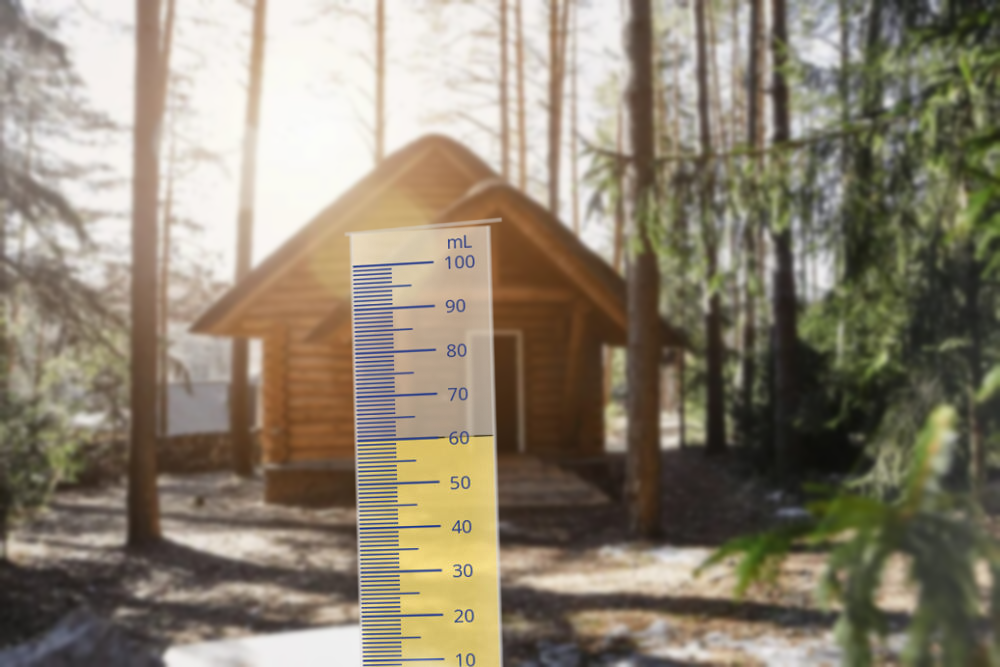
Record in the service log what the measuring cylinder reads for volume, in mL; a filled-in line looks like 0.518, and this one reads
60
